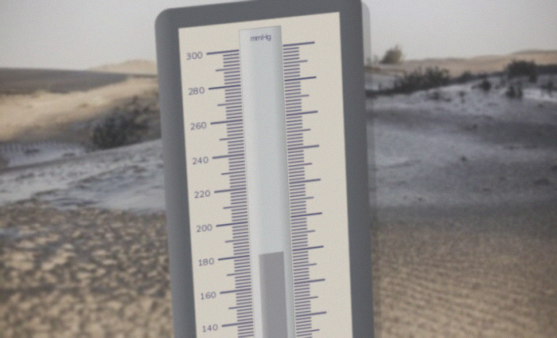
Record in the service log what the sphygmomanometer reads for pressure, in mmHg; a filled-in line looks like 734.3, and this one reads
180
